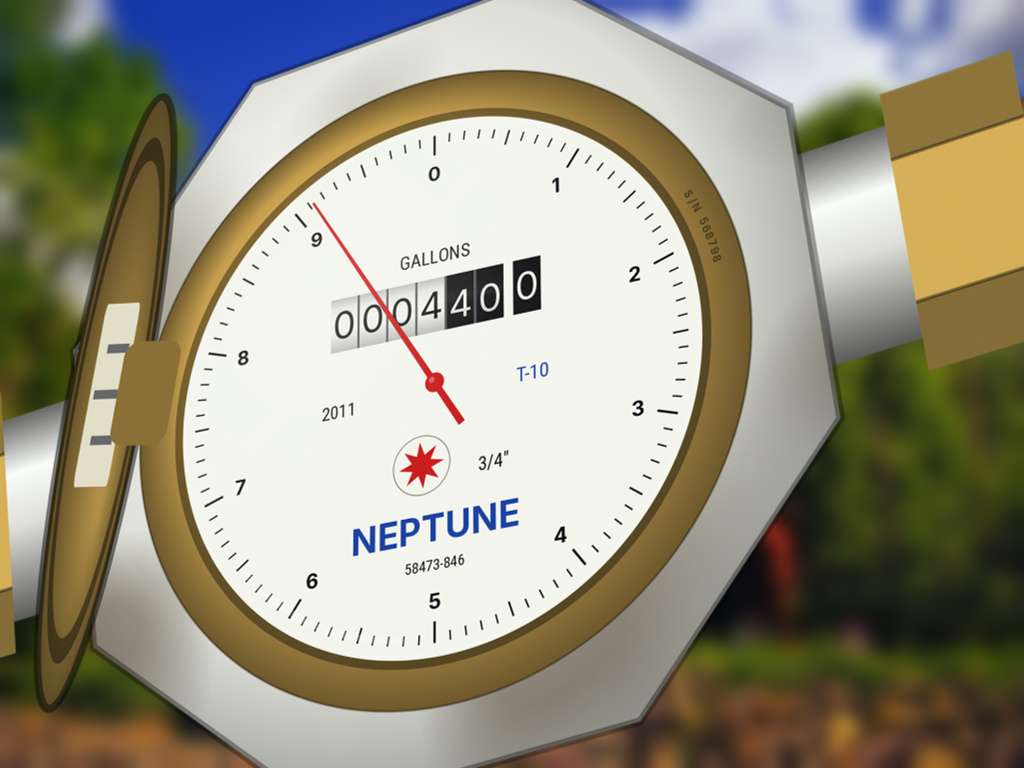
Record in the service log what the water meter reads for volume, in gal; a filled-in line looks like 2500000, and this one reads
4399.1
